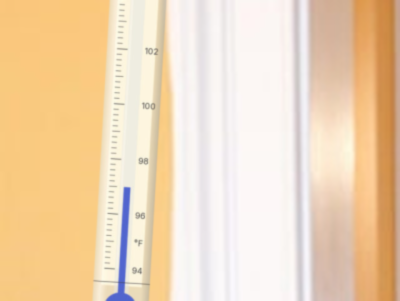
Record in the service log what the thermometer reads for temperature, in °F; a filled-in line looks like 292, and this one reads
97
